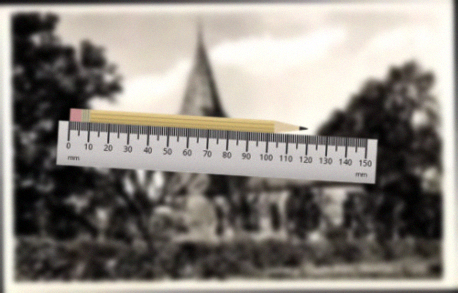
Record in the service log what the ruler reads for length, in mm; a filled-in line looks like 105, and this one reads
120
